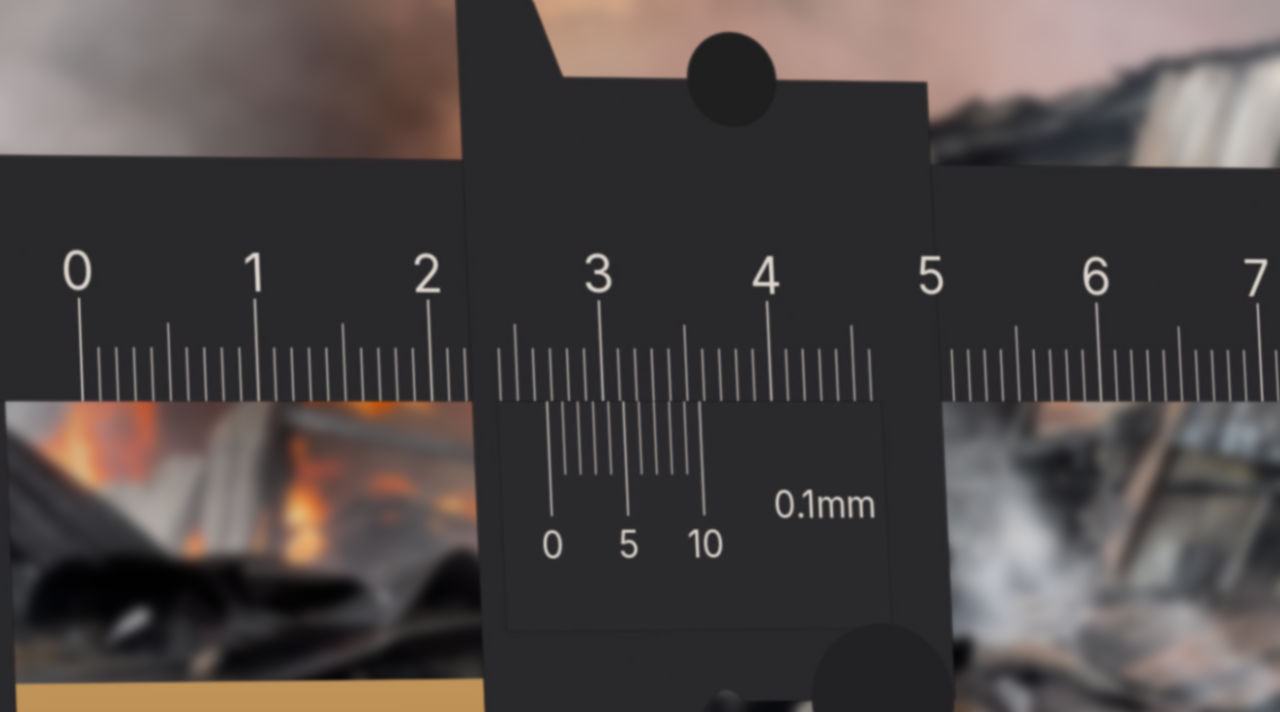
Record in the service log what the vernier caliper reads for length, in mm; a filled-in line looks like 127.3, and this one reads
26.7
